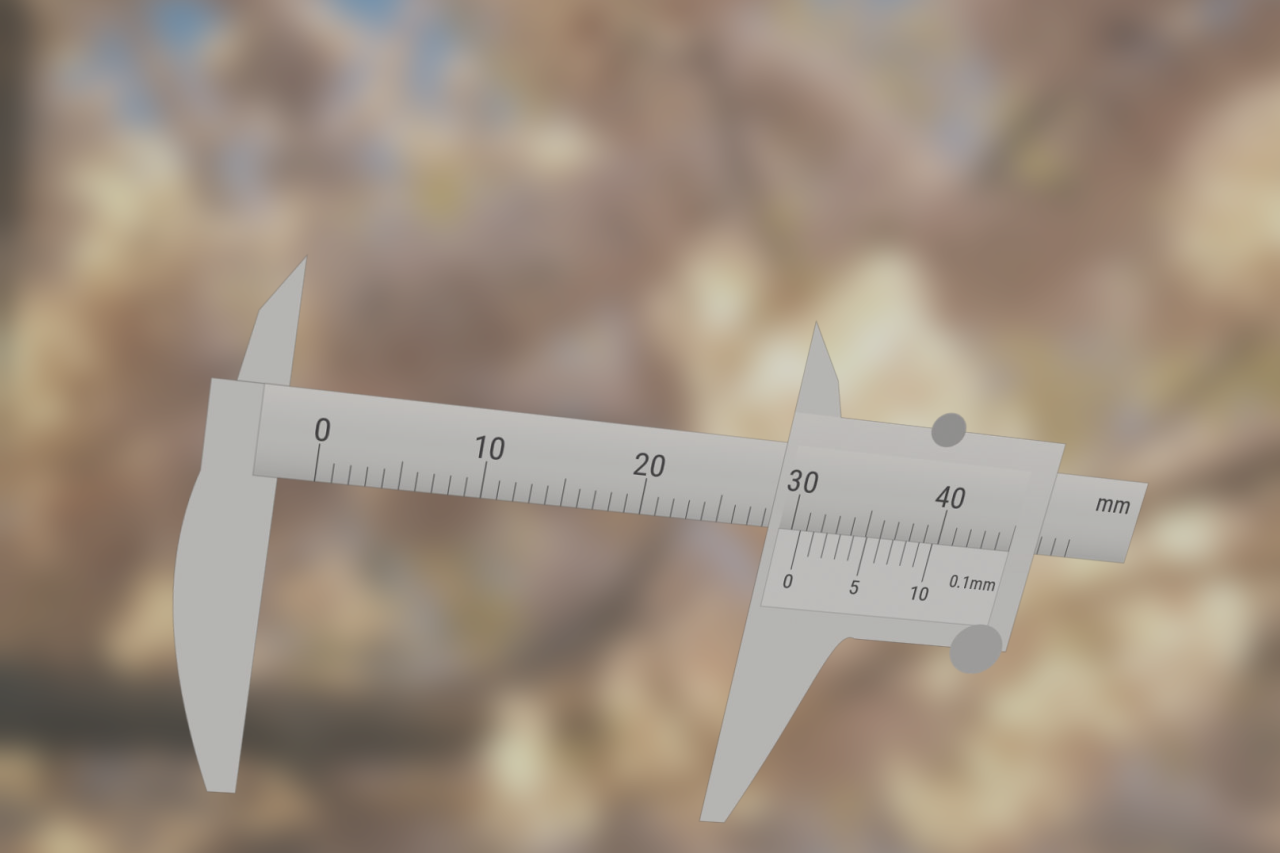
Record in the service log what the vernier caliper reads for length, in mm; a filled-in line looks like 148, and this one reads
30.6
